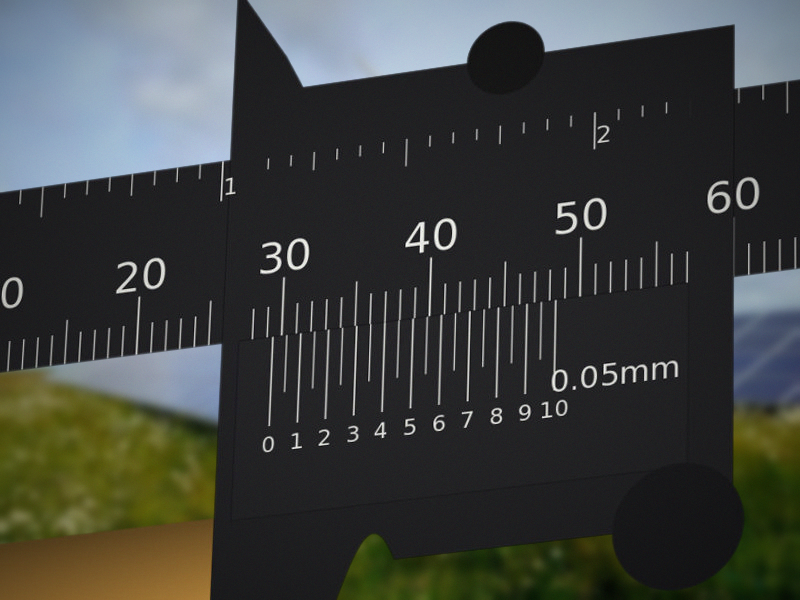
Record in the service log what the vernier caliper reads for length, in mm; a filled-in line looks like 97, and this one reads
29.4
